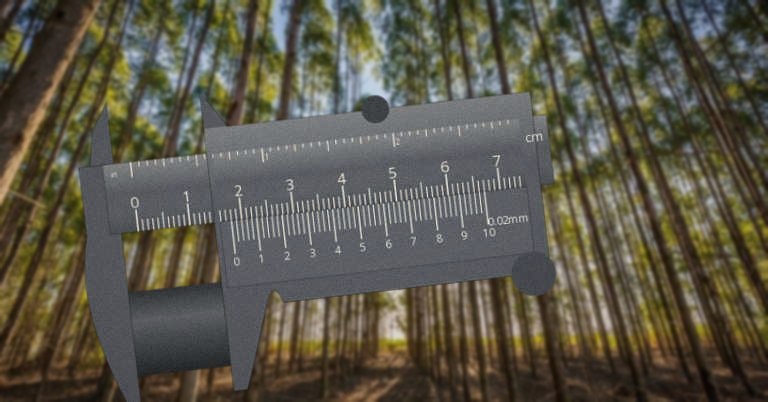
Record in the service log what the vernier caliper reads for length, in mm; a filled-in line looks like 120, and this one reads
18.0
